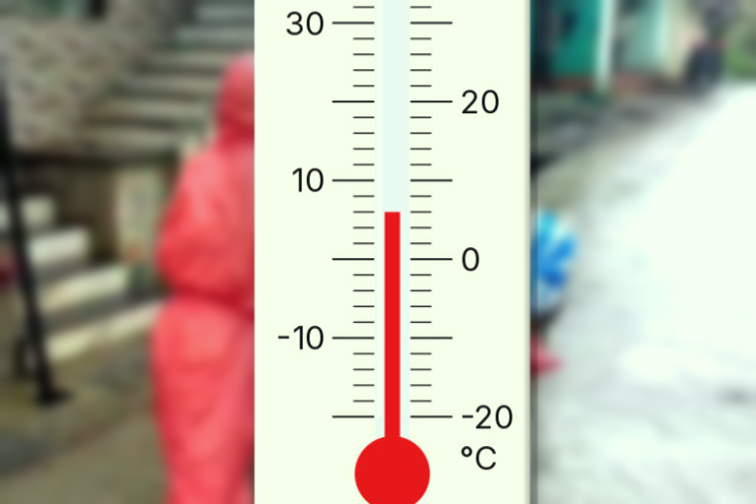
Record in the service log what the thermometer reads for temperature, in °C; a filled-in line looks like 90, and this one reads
6
